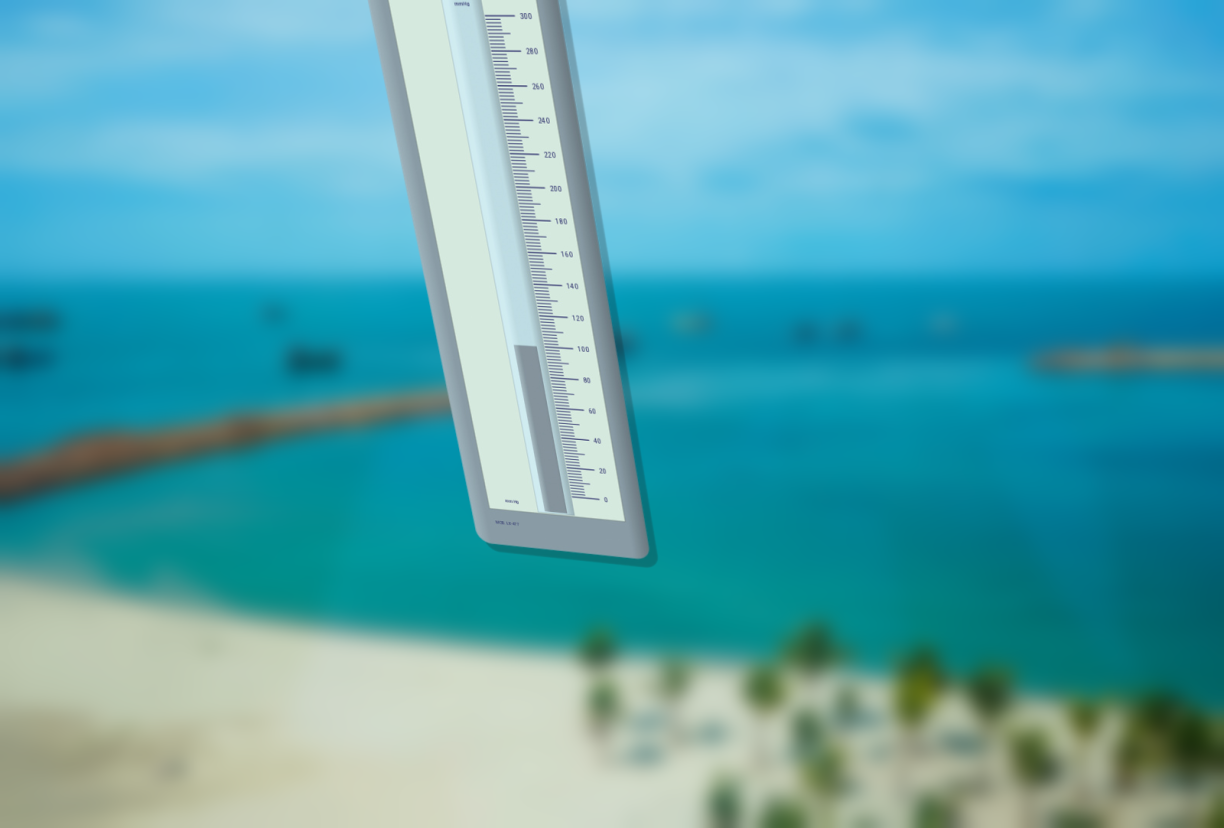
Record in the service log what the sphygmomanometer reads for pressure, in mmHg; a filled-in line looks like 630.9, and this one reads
100
